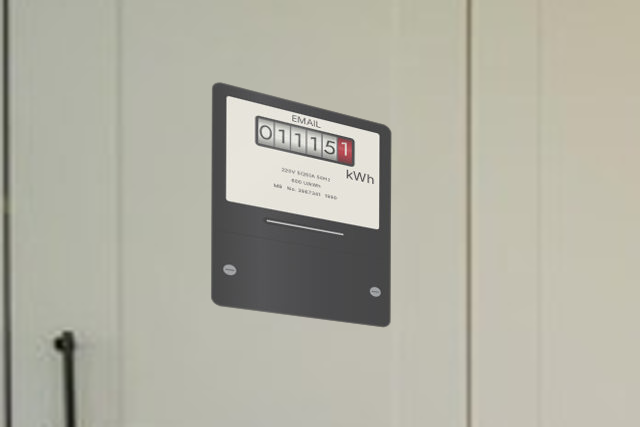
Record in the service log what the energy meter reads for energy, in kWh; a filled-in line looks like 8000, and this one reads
1115.1
